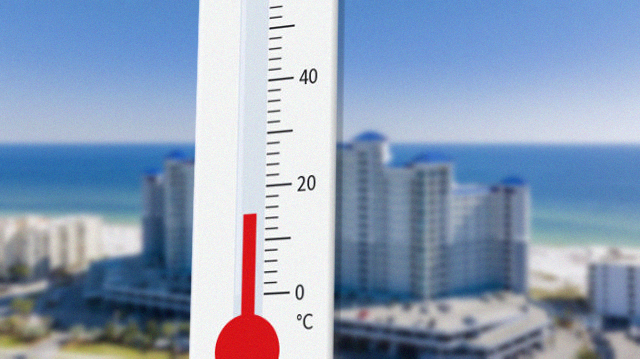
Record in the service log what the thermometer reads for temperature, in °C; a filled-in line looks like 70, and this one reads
15
